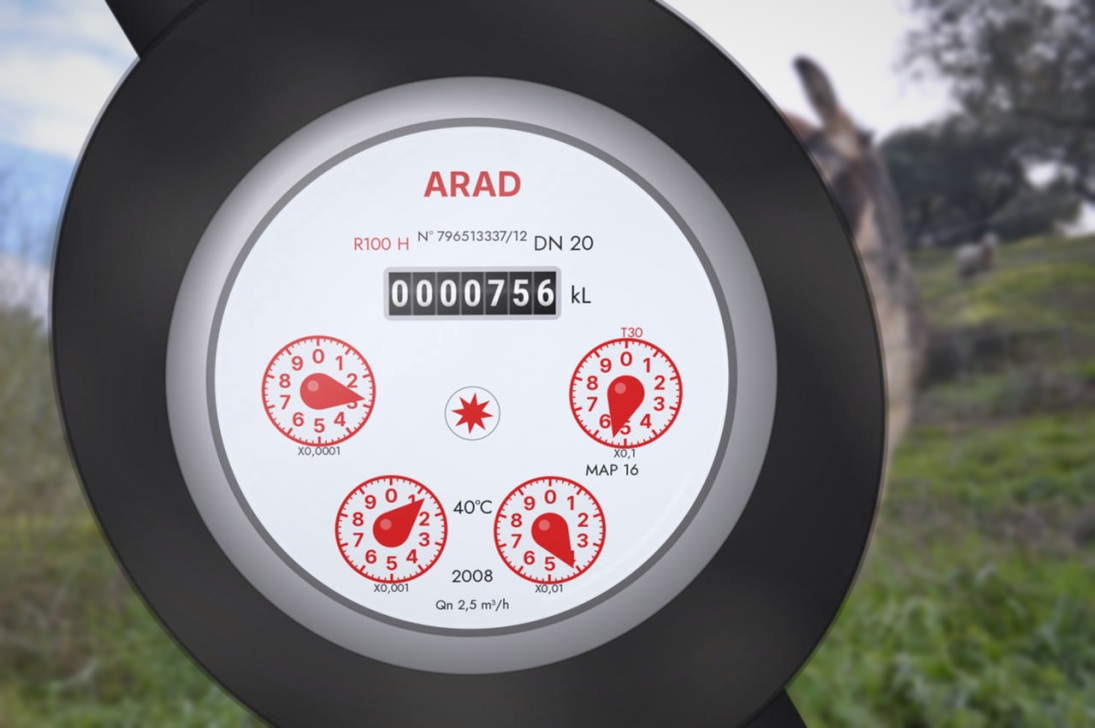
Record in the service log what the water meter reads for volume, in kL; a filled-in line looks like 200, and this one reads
756.5412
